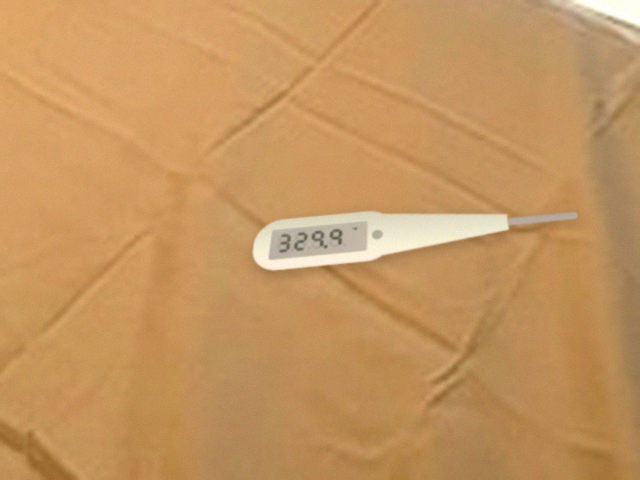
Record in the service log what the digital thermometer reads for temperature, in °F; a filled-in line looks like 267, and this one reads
329.9
